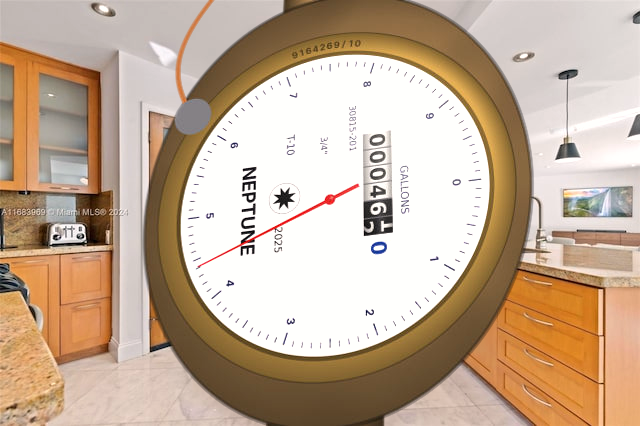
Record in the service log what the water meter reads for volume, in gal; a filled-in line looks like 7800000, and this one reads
4614.4
